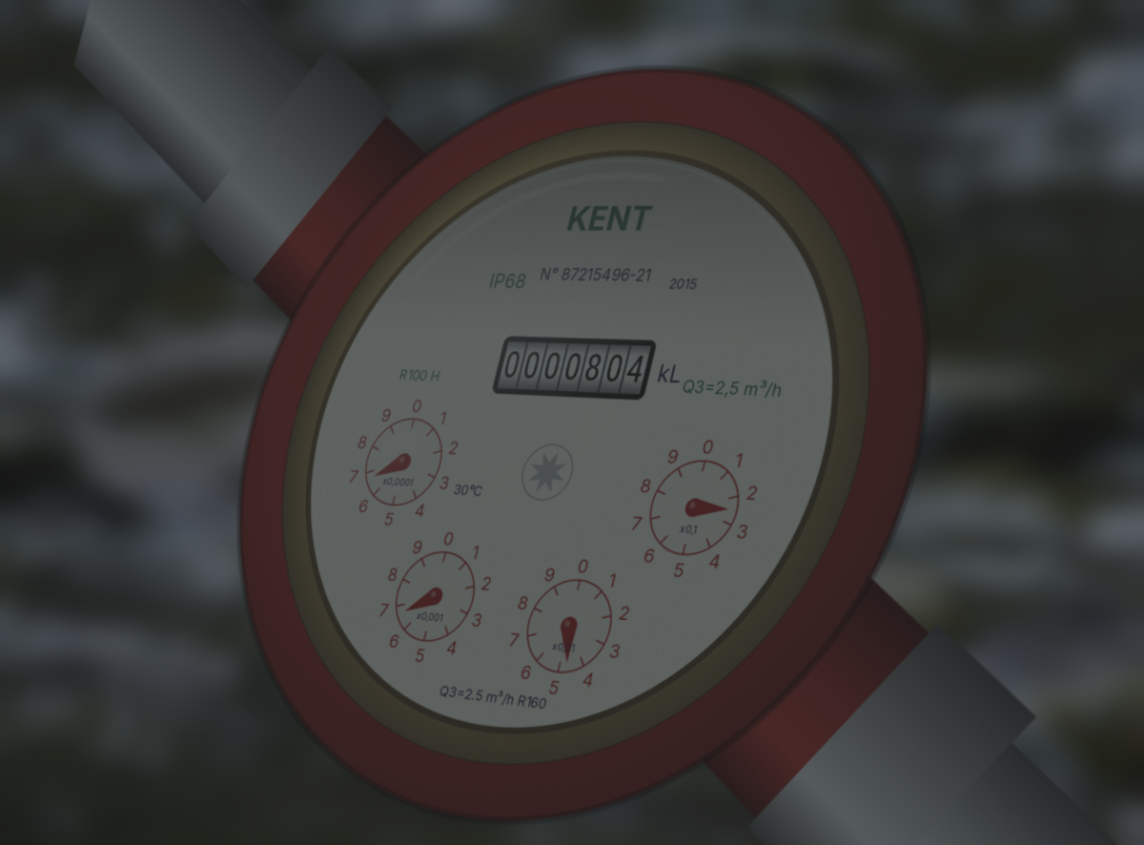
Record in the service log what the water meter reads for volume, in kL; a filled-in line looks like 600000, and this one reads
804.2466
